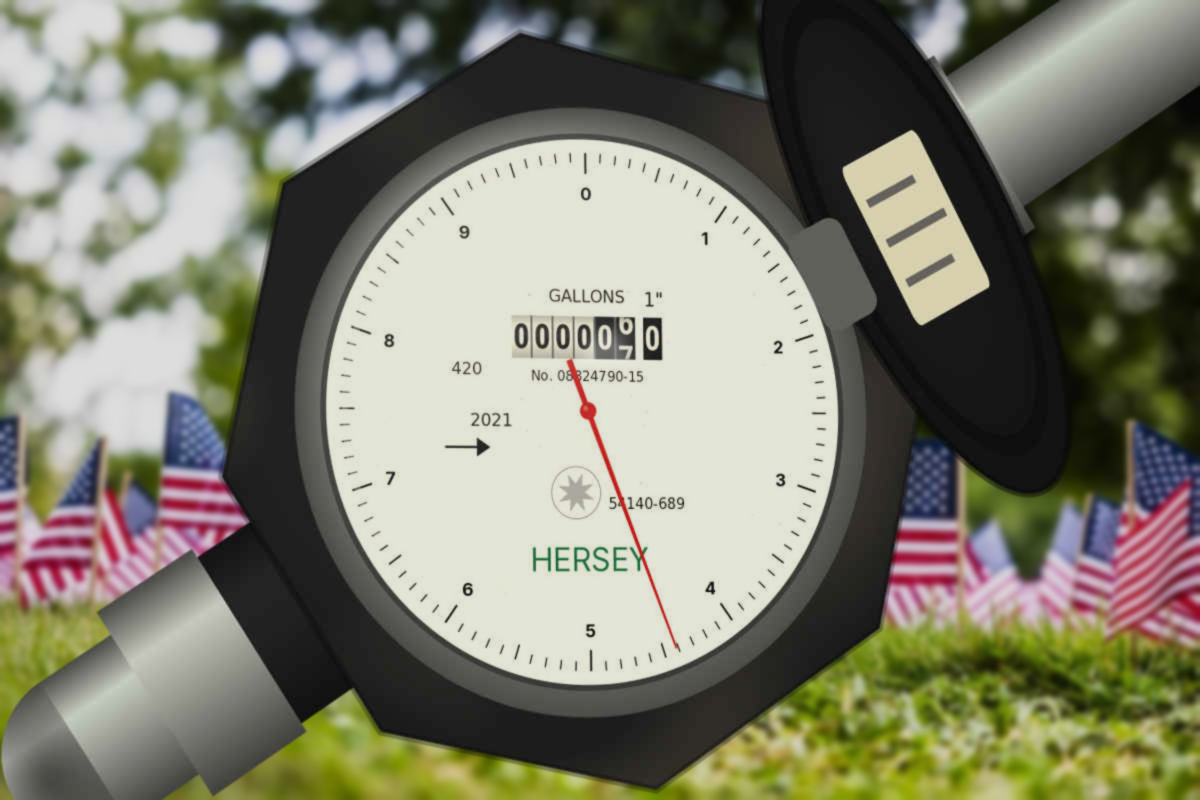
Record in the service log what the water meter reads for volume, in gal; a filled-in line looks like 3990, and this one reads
64.4
